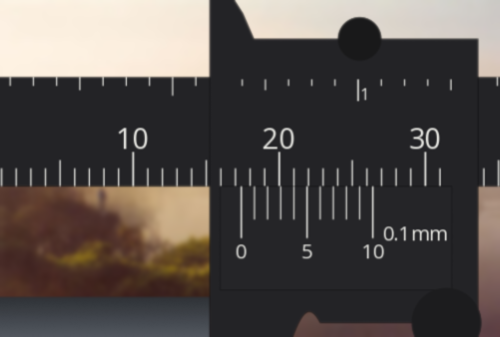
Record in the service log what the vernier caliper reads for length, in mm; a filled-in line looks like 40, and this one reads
17.4
